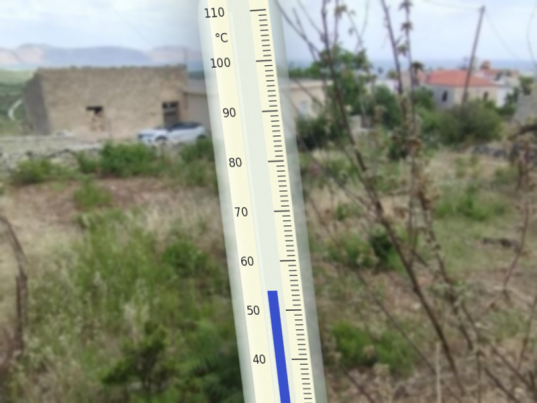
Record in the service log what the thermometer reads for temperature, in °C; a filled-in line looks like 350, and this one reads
54
